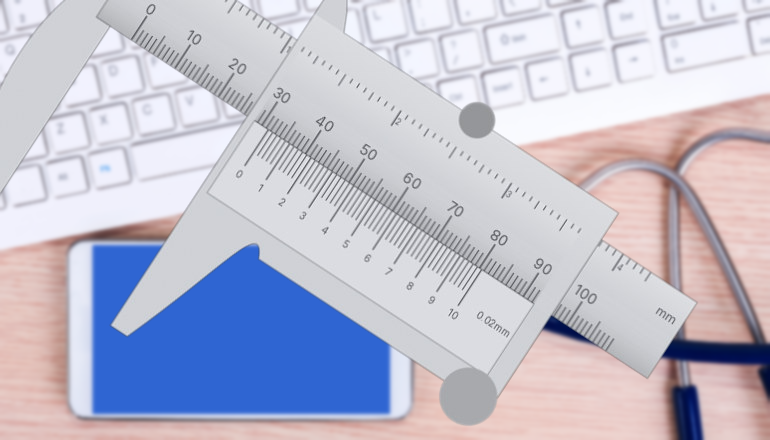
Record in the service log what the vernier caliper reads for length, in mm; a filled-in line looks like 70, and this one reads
31.5
